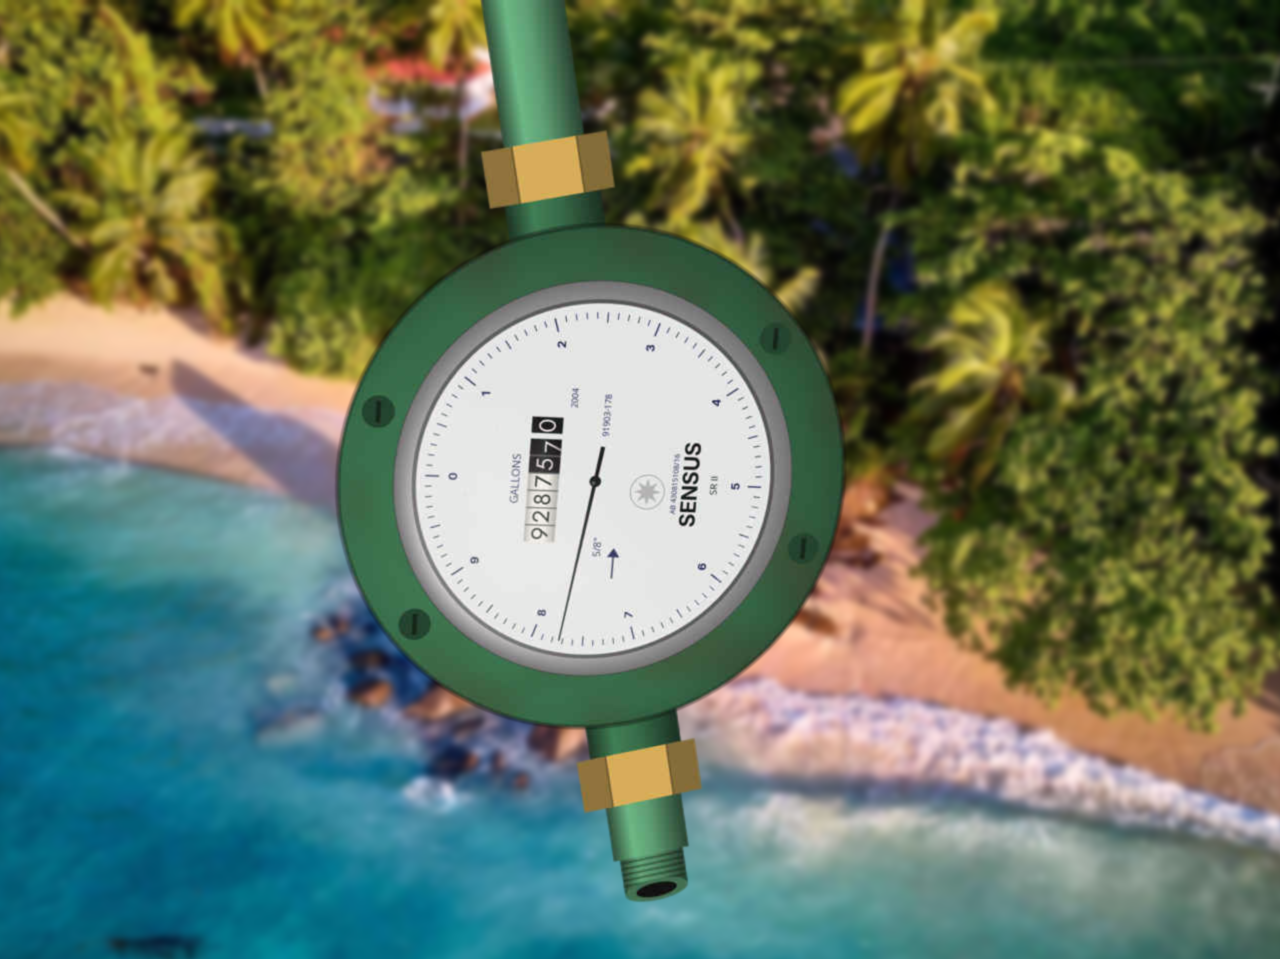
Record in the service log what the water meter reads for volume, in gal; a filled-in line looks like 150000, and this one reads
9287567.7
